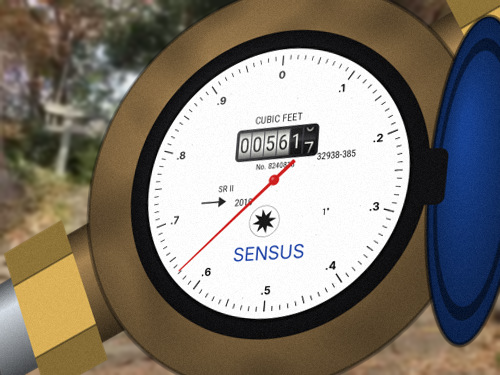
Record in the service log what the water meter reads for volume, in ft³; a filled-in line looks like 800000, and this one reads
5616.63
